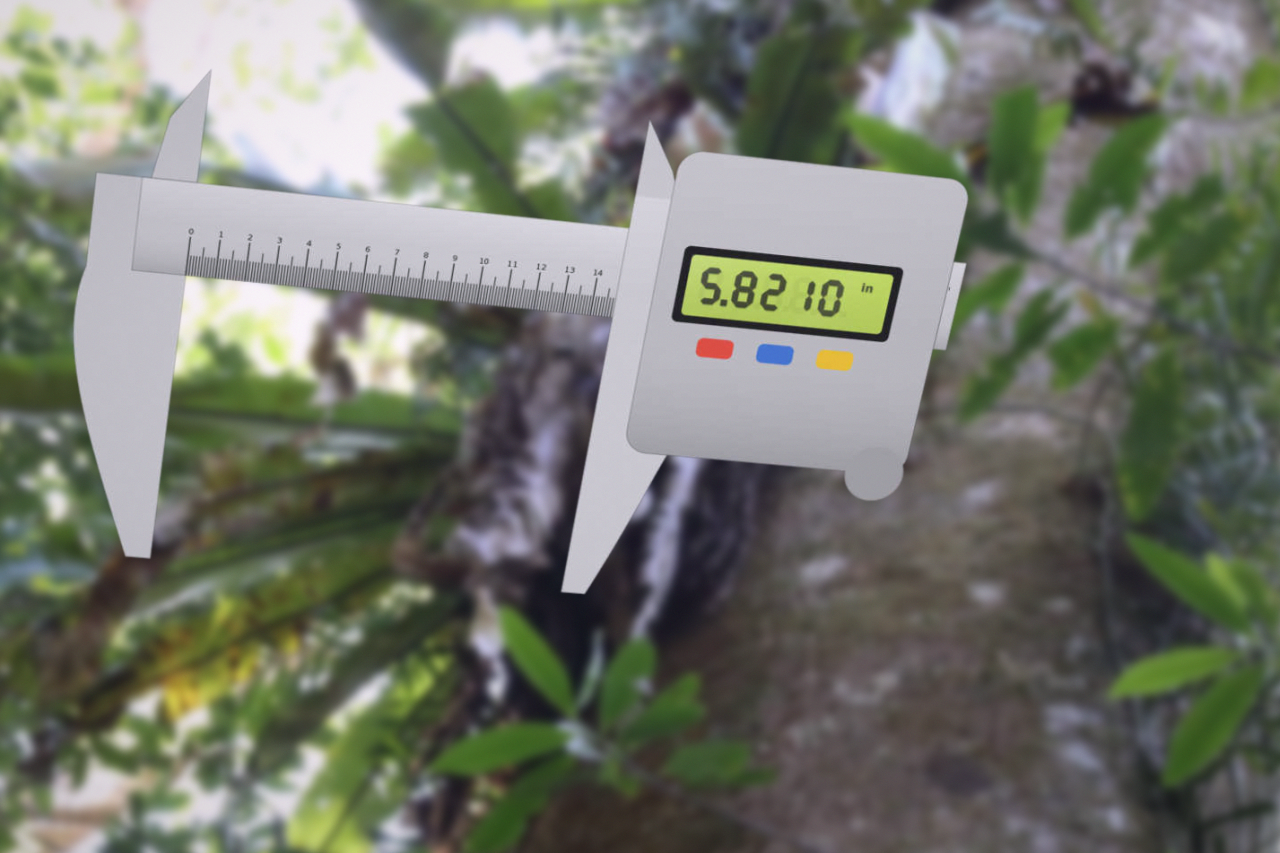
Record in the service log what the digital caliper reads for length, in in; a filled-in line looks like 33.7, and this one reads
5.8210
